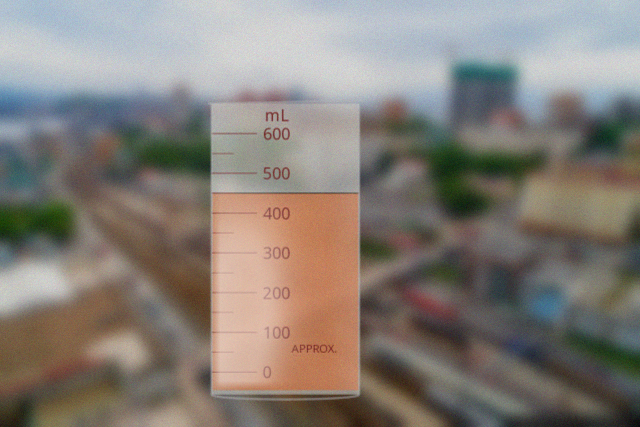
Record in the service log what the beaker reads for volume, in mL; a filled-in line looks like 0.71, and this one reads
450
